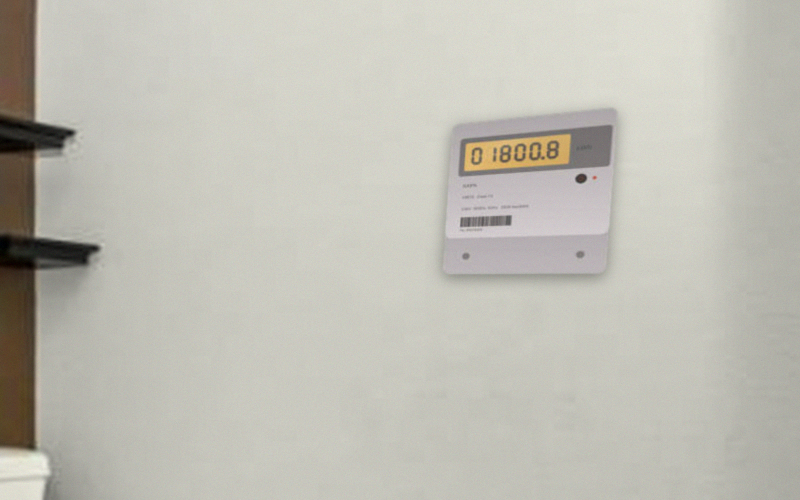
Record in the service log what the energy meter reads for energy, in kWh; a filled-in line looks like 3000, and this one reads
1800.8
